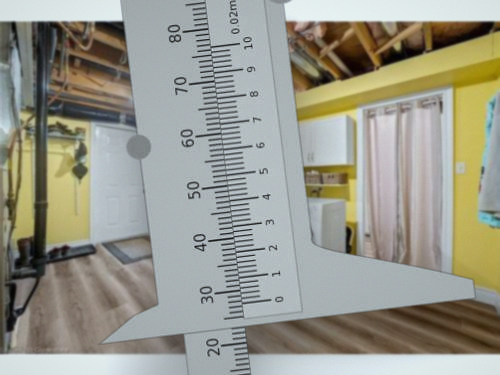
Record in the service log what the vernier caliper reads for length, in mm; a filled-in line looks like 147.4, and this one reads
27.5
